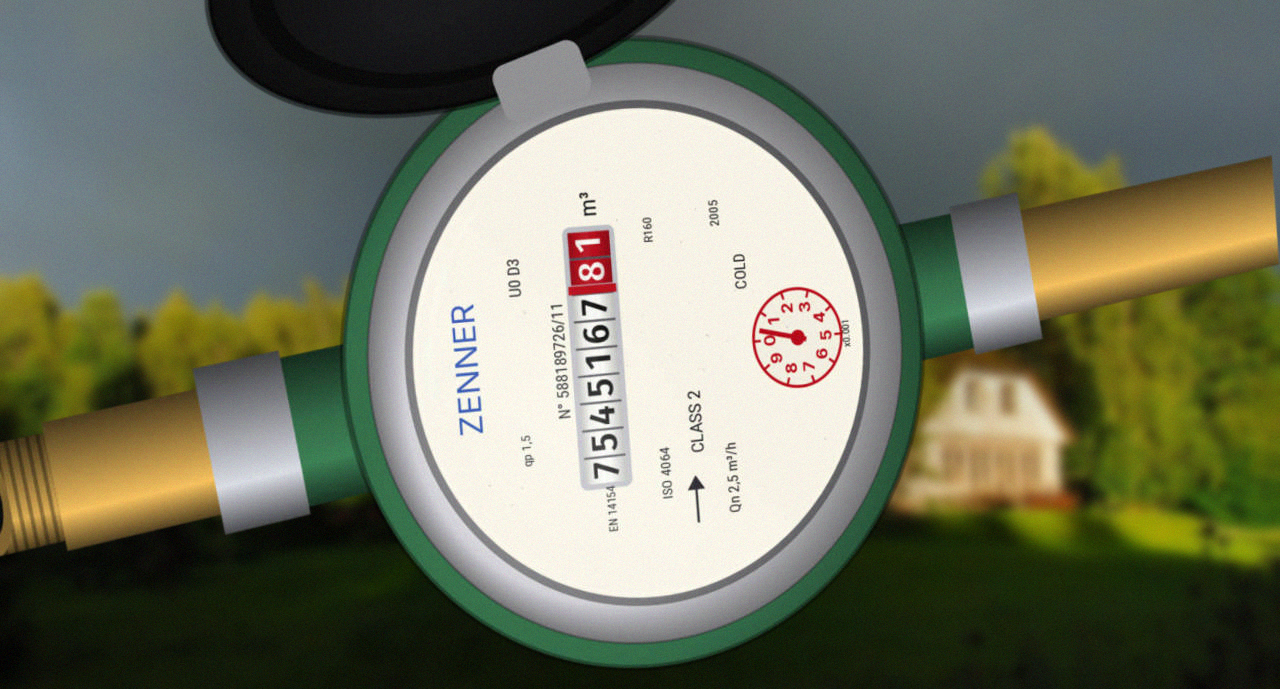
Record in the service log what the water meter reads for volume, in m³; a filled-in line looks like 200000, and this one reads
7545167.810
